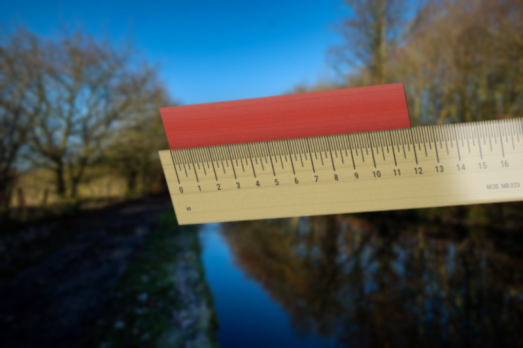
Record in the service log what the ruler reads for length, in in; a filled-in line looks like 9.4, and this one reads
12
